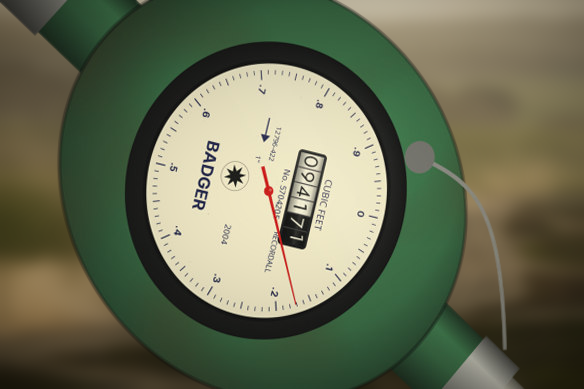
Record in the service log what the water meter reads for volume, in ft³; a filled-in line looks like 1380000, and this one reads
94171.17
